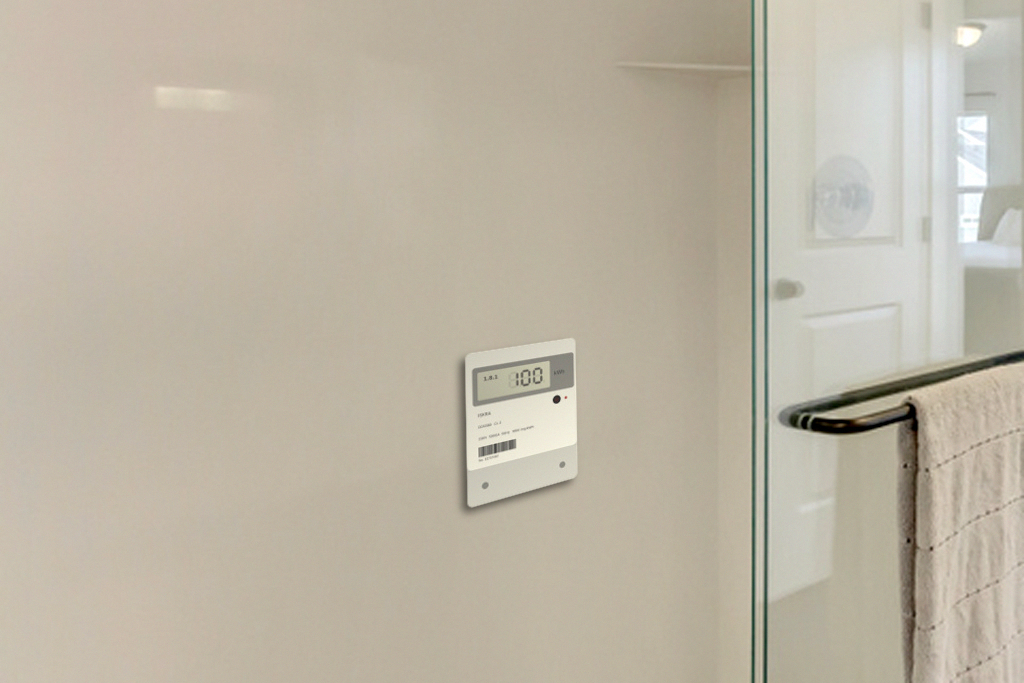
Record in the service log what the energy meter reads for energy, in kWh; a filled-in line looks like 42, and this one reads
100
